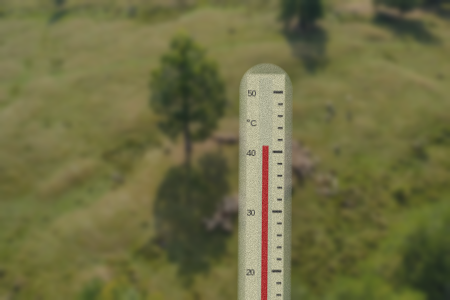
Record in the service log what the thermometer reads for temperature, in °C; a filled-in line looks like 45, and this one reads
41
